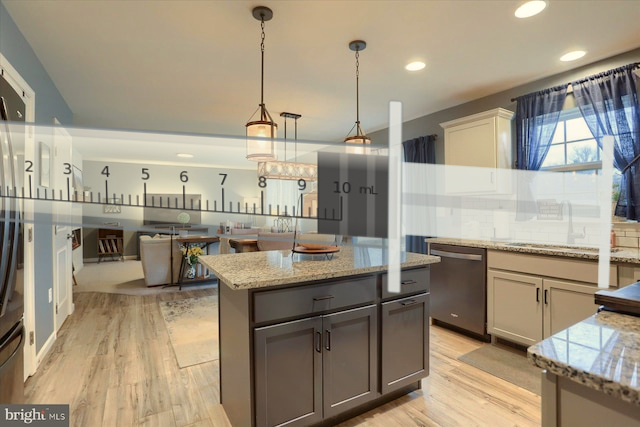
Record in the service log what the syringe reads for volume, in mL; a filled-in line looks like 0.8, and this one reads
9.4
